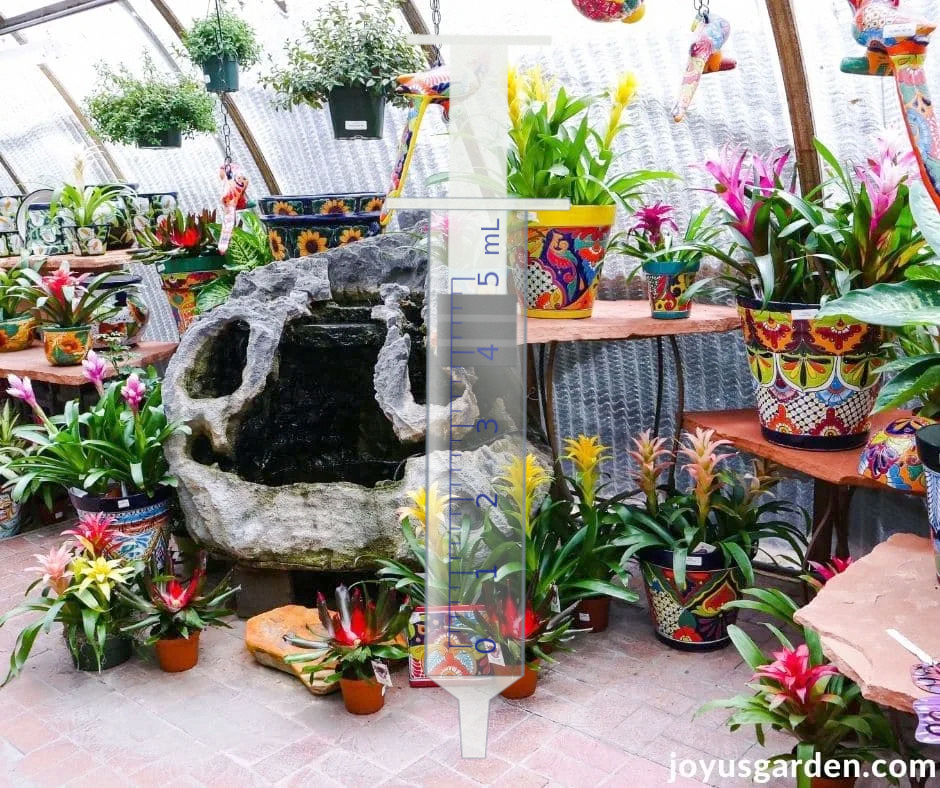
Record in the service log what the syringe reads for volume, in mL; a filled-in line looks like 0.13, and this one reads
3.8
